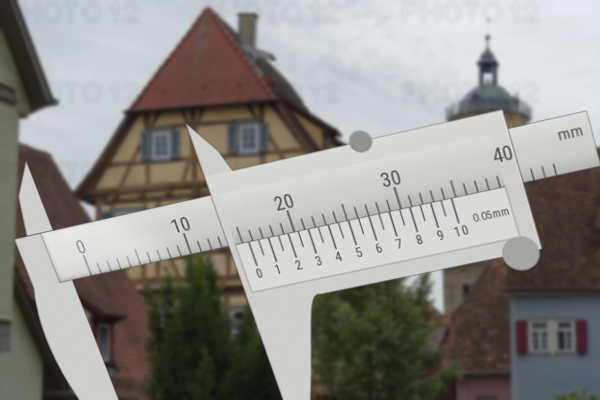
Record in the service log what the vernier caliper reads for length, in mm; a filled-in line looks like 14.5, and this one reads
15.6
